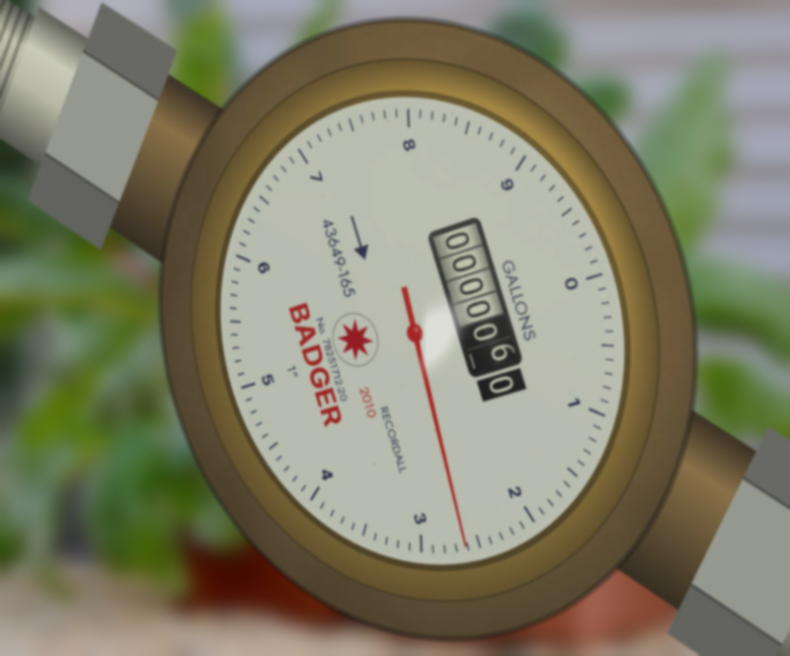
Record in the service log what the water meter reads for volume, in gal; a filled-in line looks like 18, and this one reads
62.6
